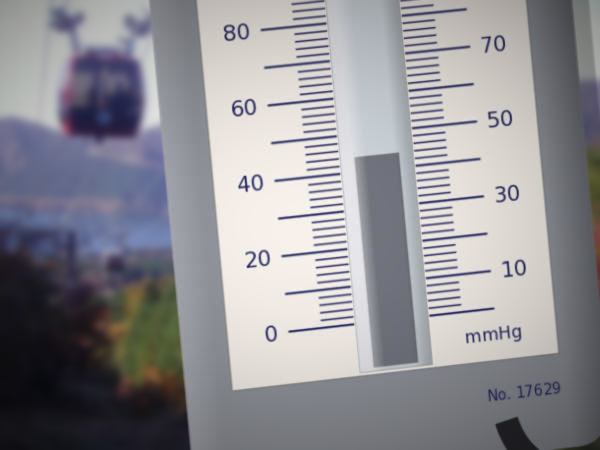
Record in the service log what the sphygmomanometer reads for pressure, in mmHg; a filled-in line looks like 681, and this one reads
44
